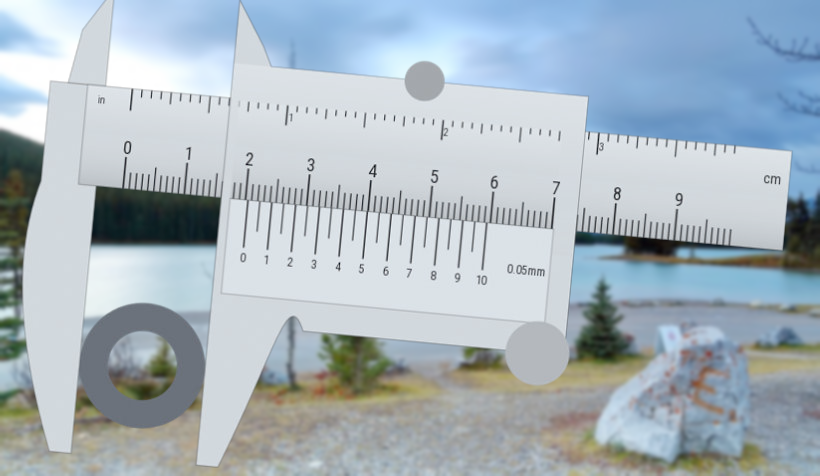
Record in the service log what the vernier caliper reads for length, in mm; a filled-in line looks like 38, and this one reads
20.4
